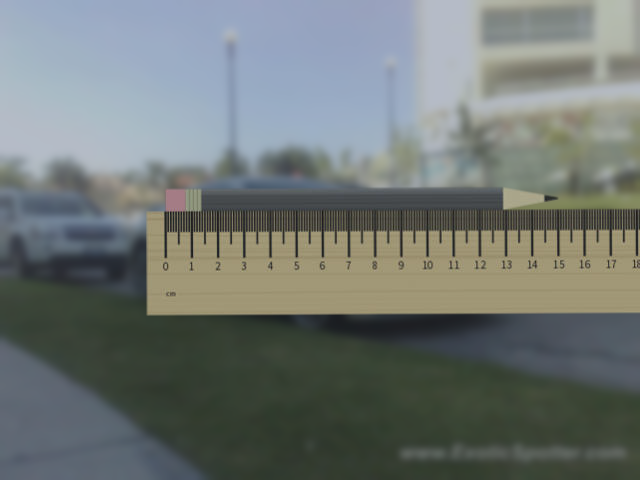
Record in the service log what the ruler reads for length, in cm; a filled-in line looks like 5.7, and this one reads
15
